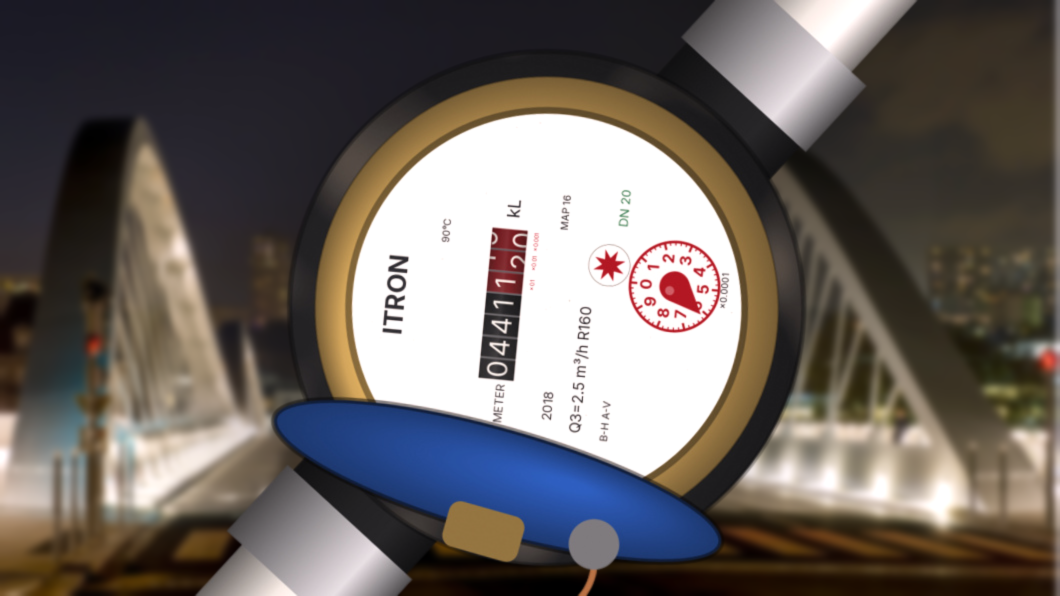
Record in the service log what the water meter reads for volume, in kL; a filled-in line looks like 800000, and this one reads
441.1196
